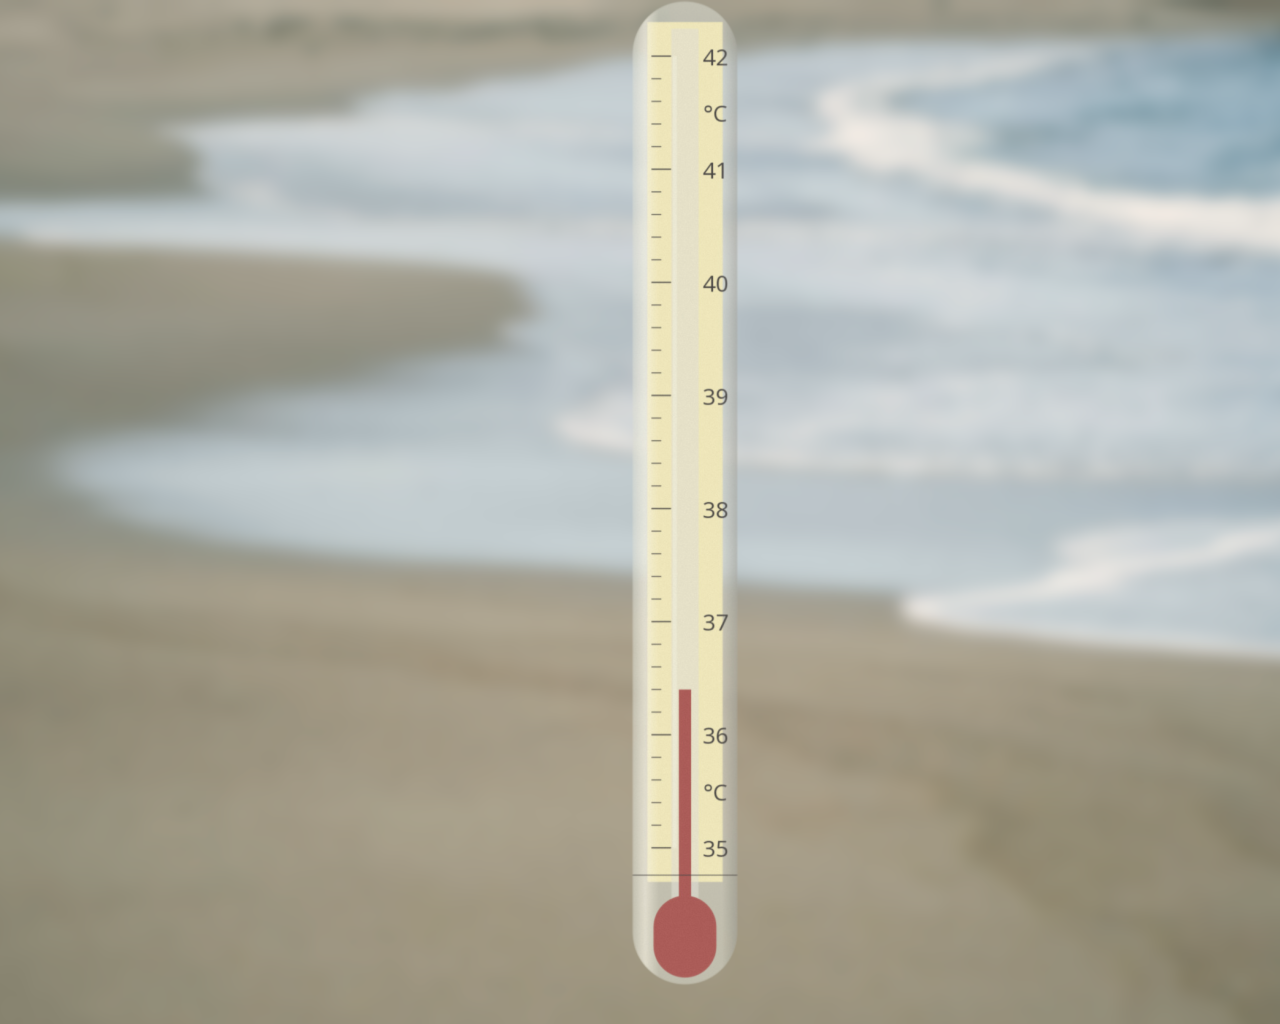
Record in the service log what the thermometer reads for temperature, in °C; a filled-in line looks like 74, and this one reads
36.4
